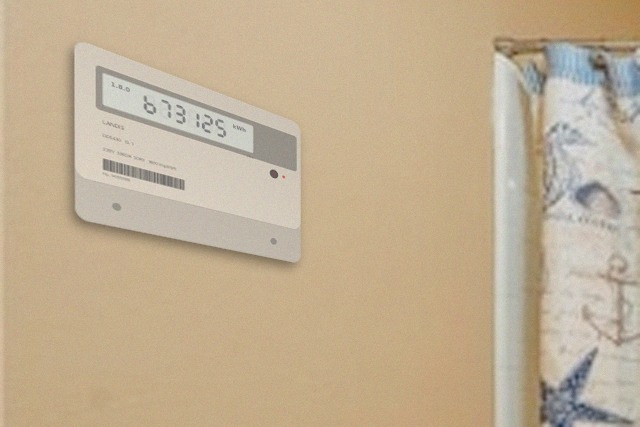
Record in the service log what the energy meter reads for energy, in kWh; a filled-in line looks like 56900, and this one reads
673125
